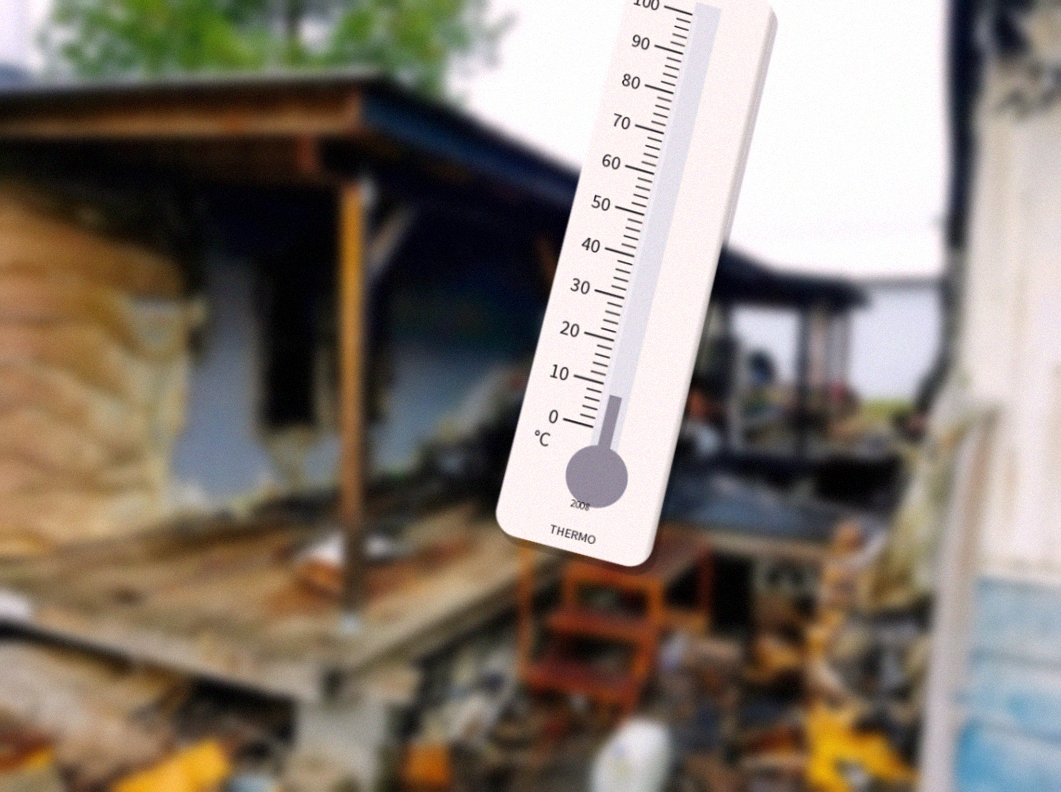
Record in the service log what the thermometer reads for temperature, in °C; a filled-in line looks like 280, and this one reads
8
